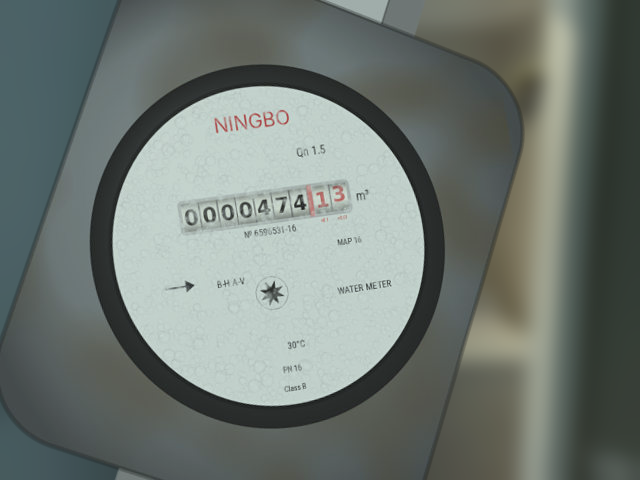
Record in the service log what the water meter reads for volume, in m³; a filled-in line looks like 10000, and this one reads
474.13
